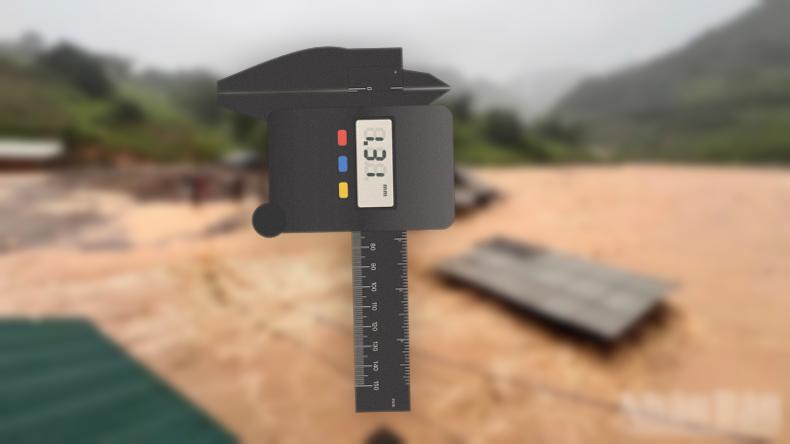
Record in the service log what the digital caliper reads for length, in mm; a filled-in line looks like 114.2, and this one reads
1.31
